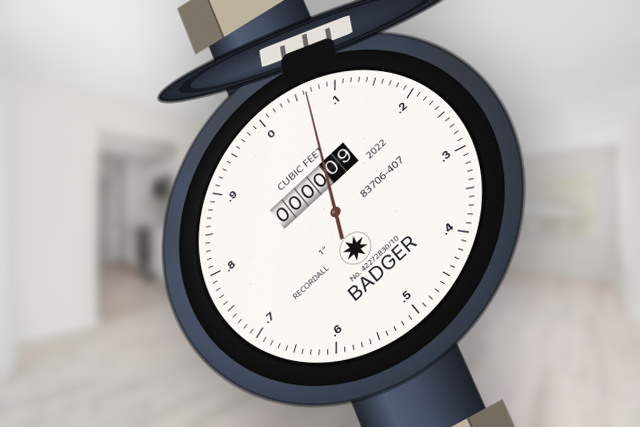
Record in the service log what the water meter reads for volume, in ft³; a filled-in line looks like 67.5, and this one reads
9.06
